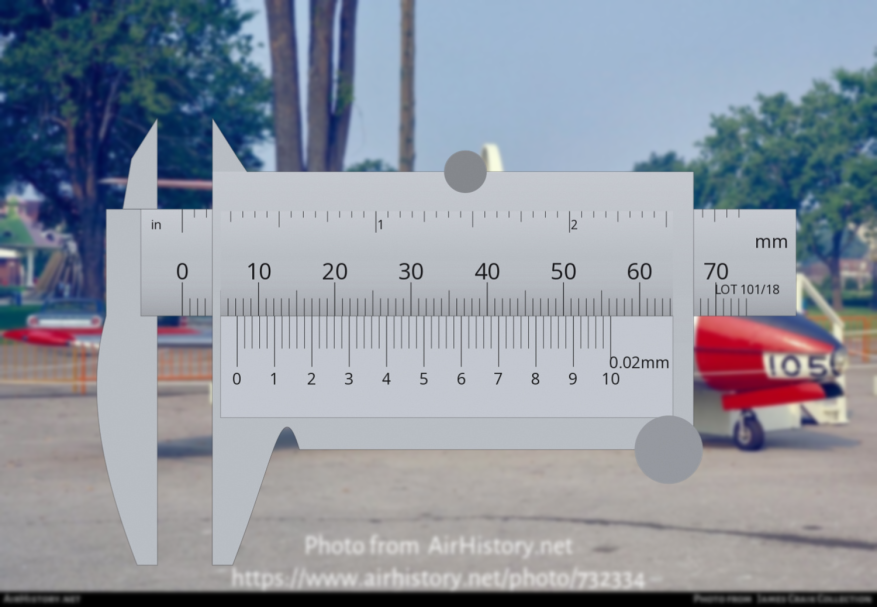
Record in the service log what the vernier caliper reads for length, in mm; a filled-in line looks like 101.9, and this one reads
7.2
